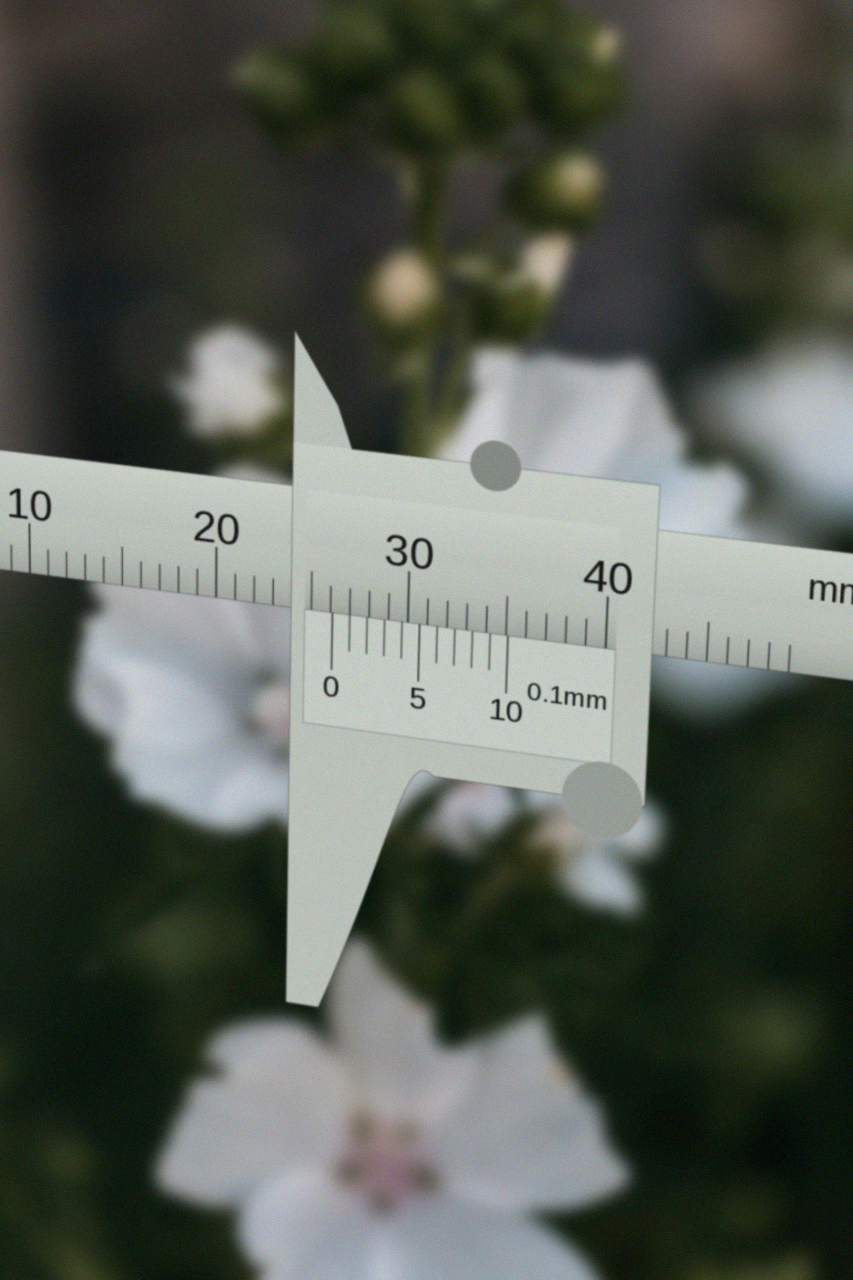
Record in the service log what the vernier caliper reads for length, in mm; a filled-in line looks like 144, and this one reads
26.1
